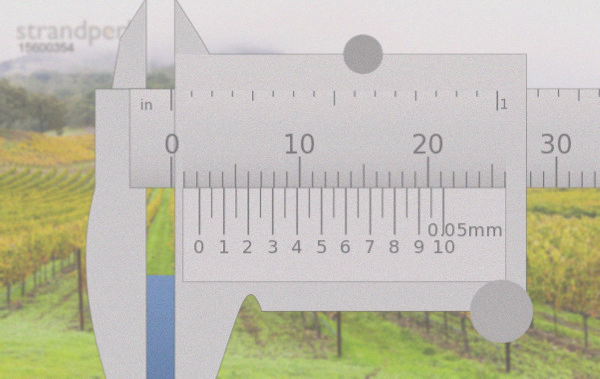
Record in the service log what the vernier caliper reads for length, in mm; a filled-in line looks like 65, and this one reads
2.2
